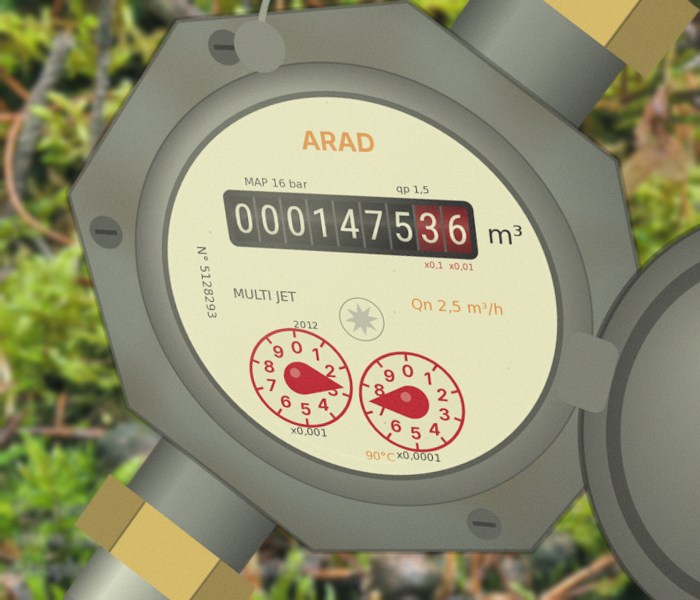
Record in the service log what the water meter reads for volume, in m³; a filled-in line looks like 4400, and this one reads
1475.3627
